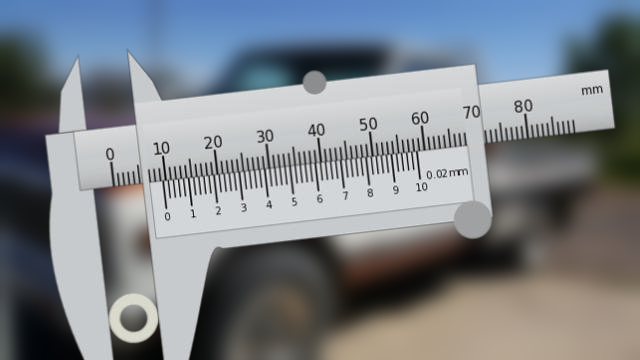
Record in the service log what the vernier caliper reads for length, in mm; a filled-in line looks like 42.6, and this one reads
9.5
